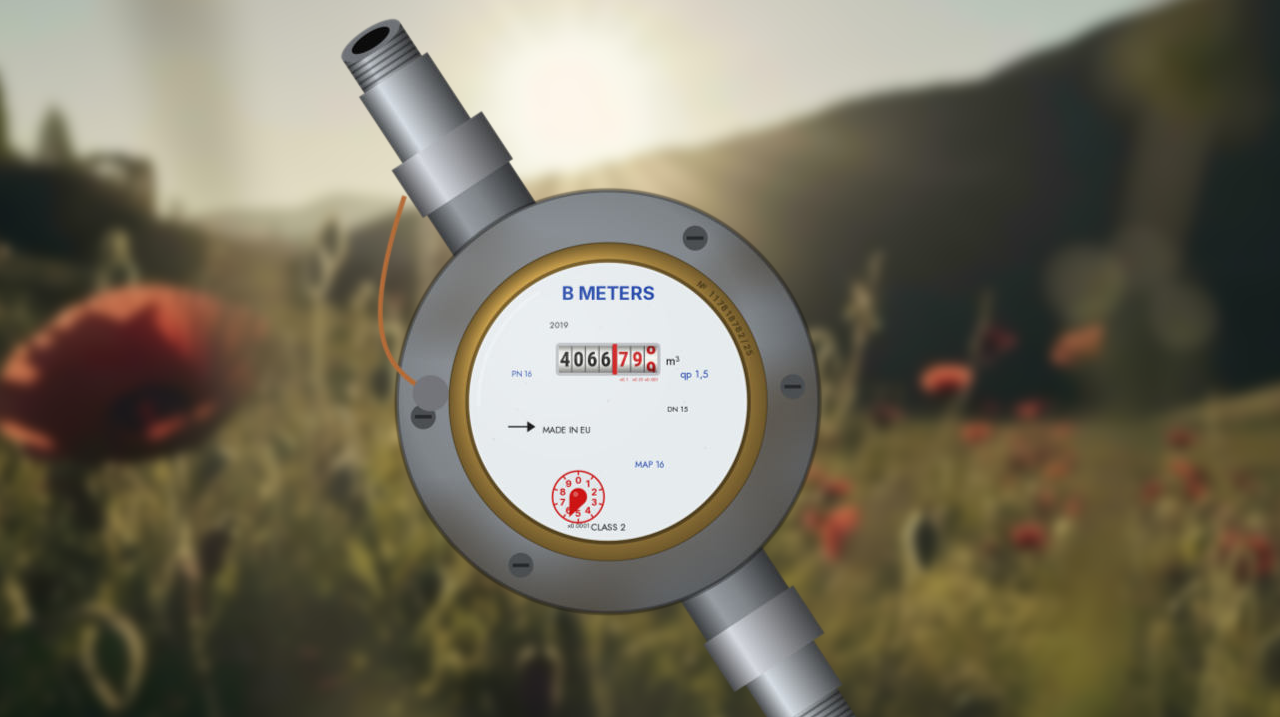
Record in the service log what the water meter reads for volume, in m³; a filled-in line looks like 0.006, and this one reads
4066.7985
